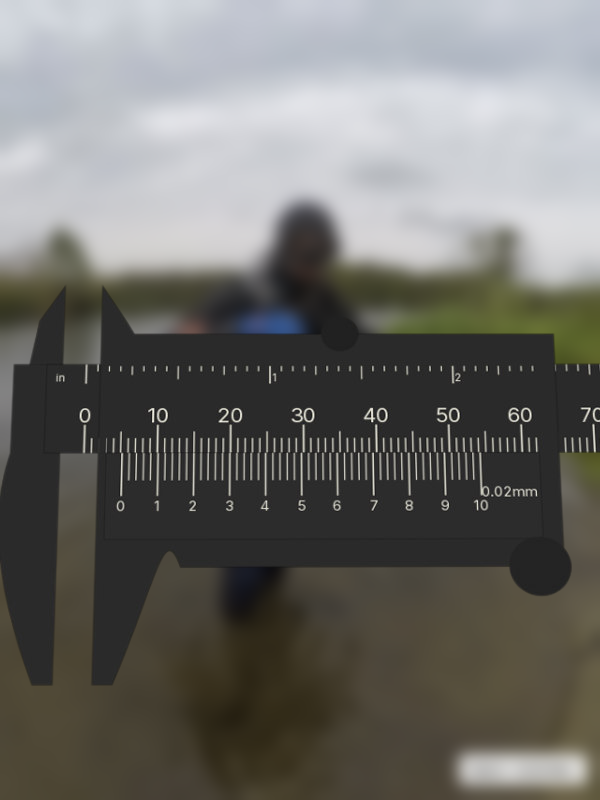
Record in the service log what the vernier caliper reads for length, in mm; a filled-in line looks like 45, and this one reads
5.2
